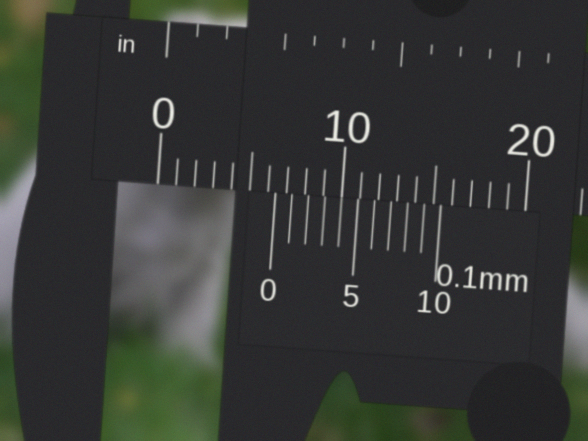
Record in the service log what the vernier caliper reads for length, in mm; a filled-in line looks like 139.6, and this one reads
6.4
